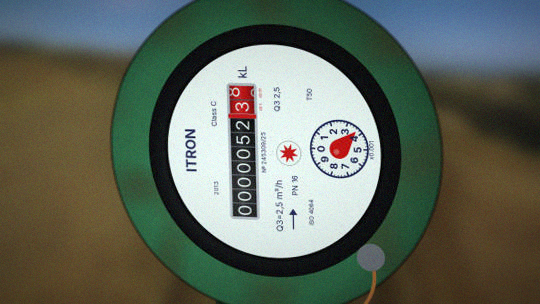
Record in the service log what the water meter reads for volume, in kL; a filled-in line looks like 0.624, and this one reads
52.383
